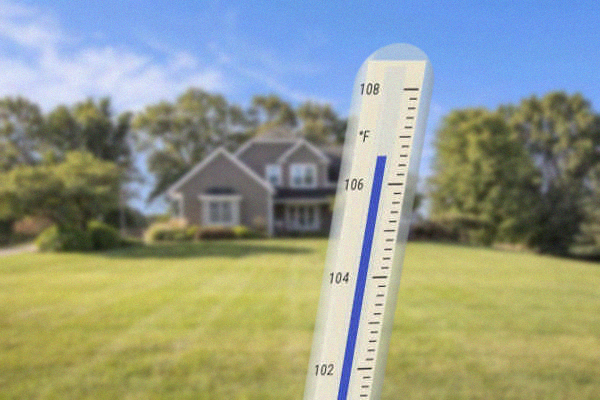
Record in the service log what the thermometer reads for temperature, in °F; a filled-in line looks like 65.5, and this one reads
106.6
